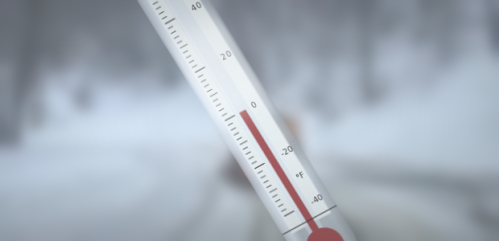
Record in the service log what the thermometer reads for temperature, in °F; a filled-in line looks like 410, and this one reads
0
